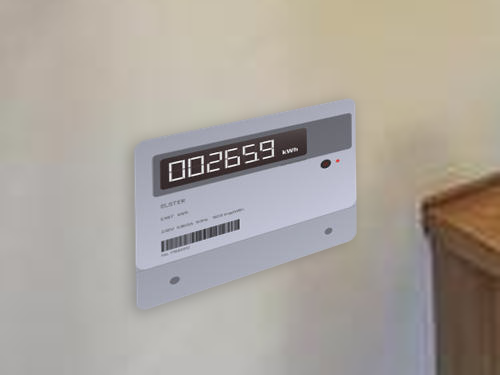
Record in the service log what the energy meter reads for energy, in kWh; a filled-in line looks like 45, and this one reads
265.9
